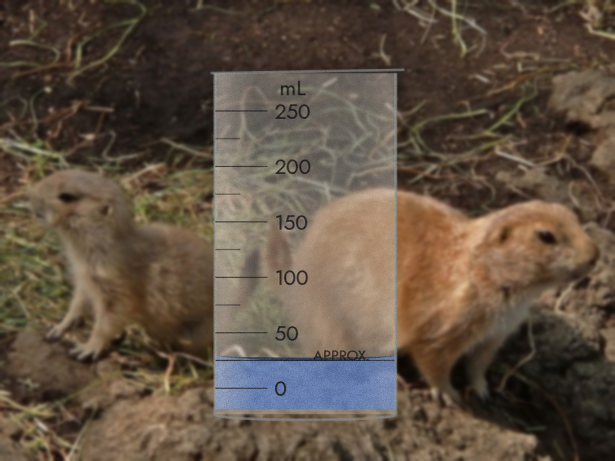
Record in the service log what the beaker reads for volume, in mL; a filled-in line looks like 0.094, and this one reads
25
